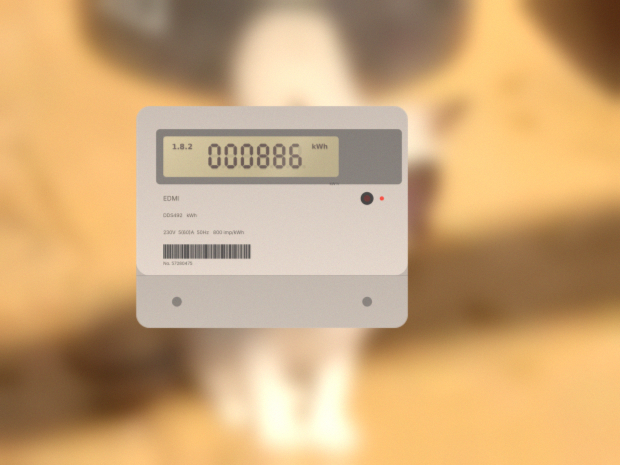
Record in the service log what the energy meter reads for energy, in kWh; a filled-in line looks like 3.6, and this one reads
886
